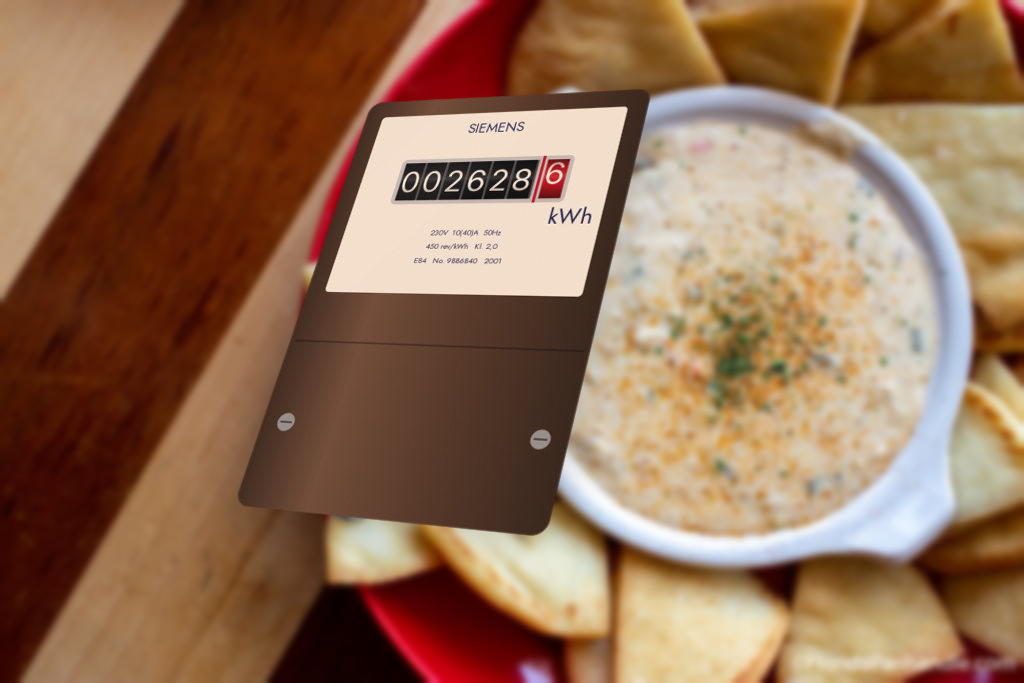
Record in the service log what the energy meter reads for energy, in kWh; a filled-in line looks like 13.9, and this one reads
2628.6
